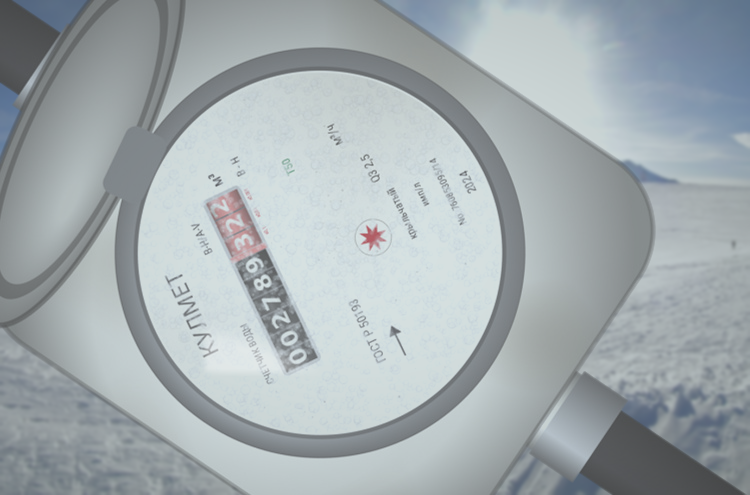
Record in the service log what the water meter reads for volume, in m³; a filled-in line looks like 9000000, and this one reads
2789.322
